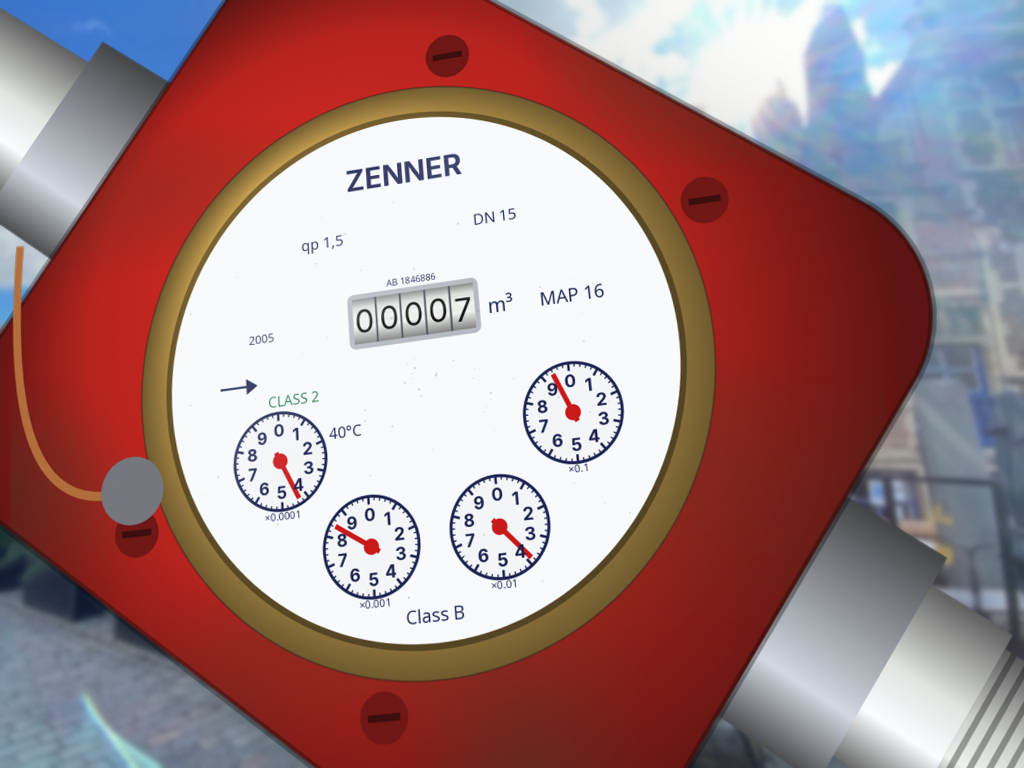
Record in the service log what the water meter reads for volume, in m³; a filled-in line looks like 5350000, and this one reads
6.9384
